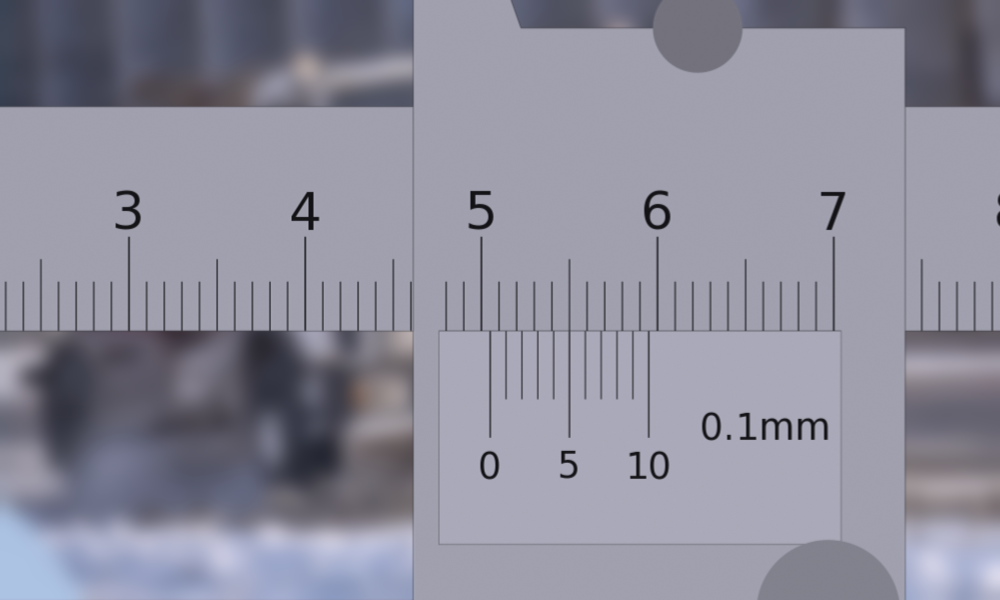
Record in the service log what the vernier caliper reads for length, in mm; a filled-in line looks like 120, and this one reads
50.5
